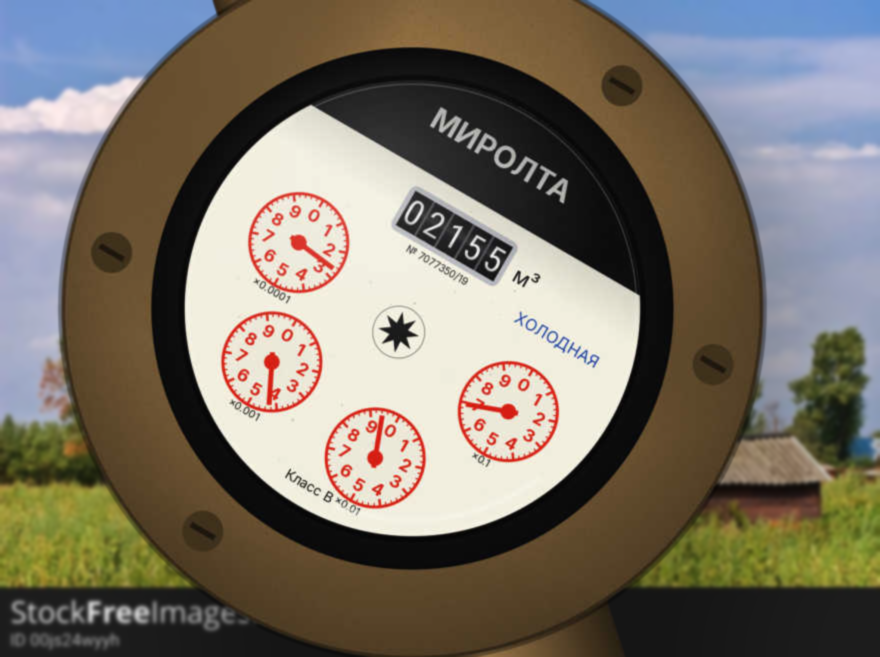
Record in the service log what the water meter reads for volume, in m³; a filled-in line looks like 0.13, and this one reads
2155.6942
